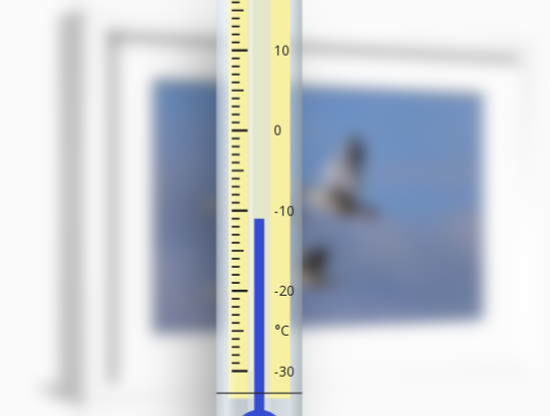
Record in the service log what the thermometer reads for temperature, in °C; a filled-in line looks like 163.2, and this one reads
-11
